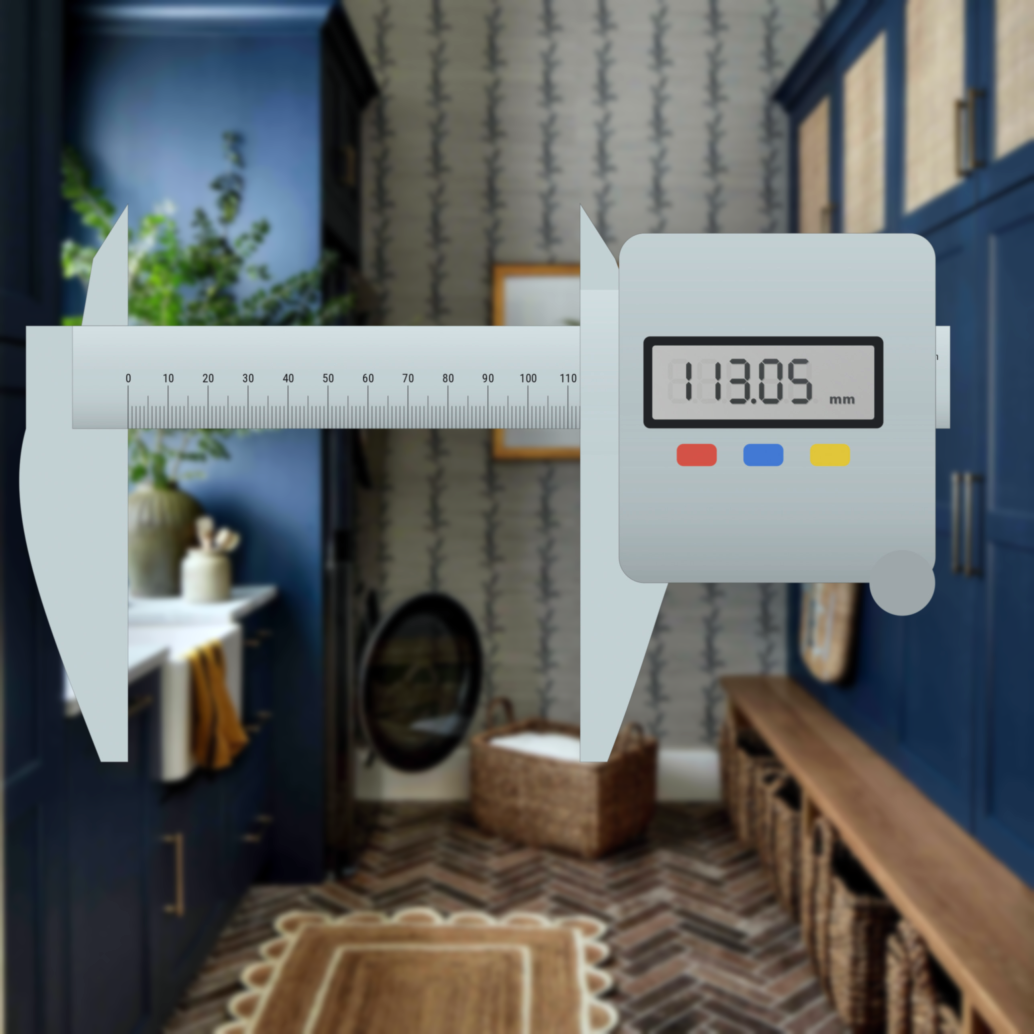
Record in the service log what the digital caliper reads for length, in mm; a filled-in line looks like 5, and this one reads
113.05
